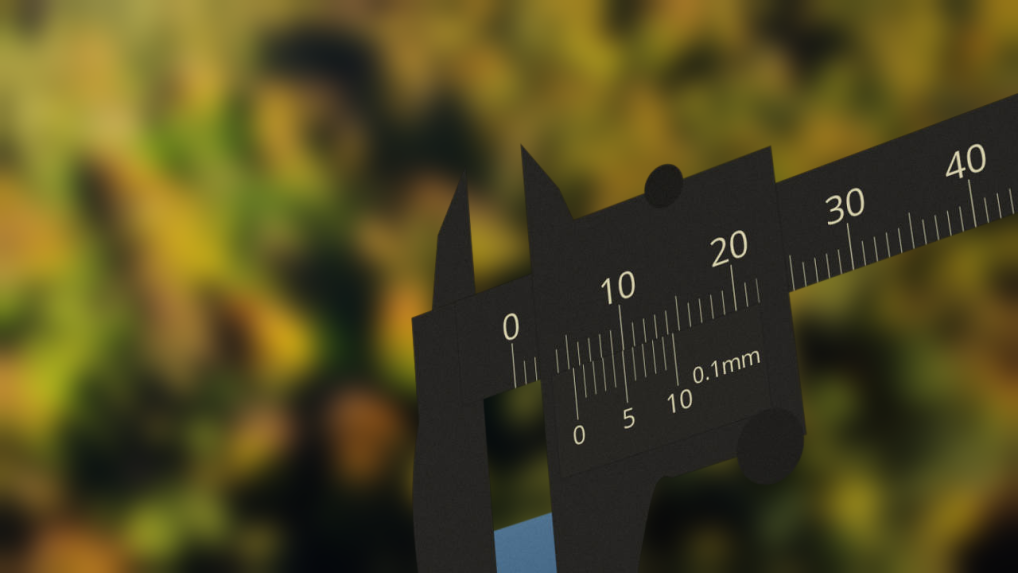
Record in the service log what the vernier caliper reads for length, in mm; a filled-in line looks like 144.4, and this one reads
5.4
